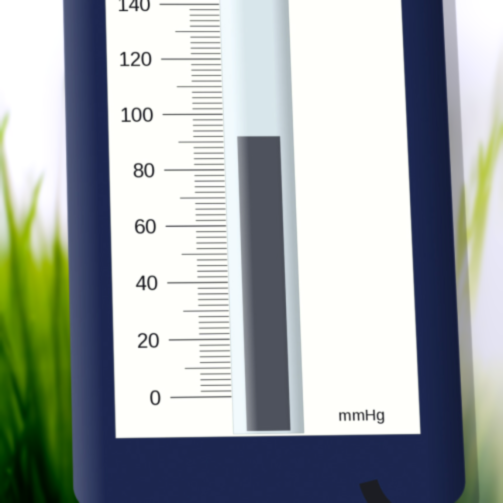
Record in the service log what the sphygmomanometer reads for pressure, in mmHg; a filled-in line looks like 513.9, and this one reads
92
